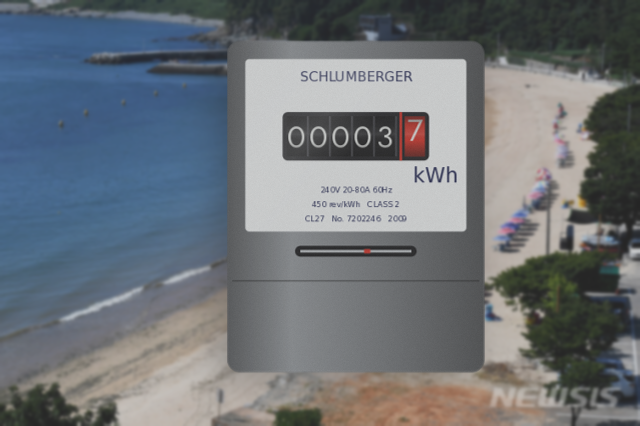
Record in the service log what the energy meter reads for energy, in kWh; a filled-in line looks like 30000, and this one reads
3.7
